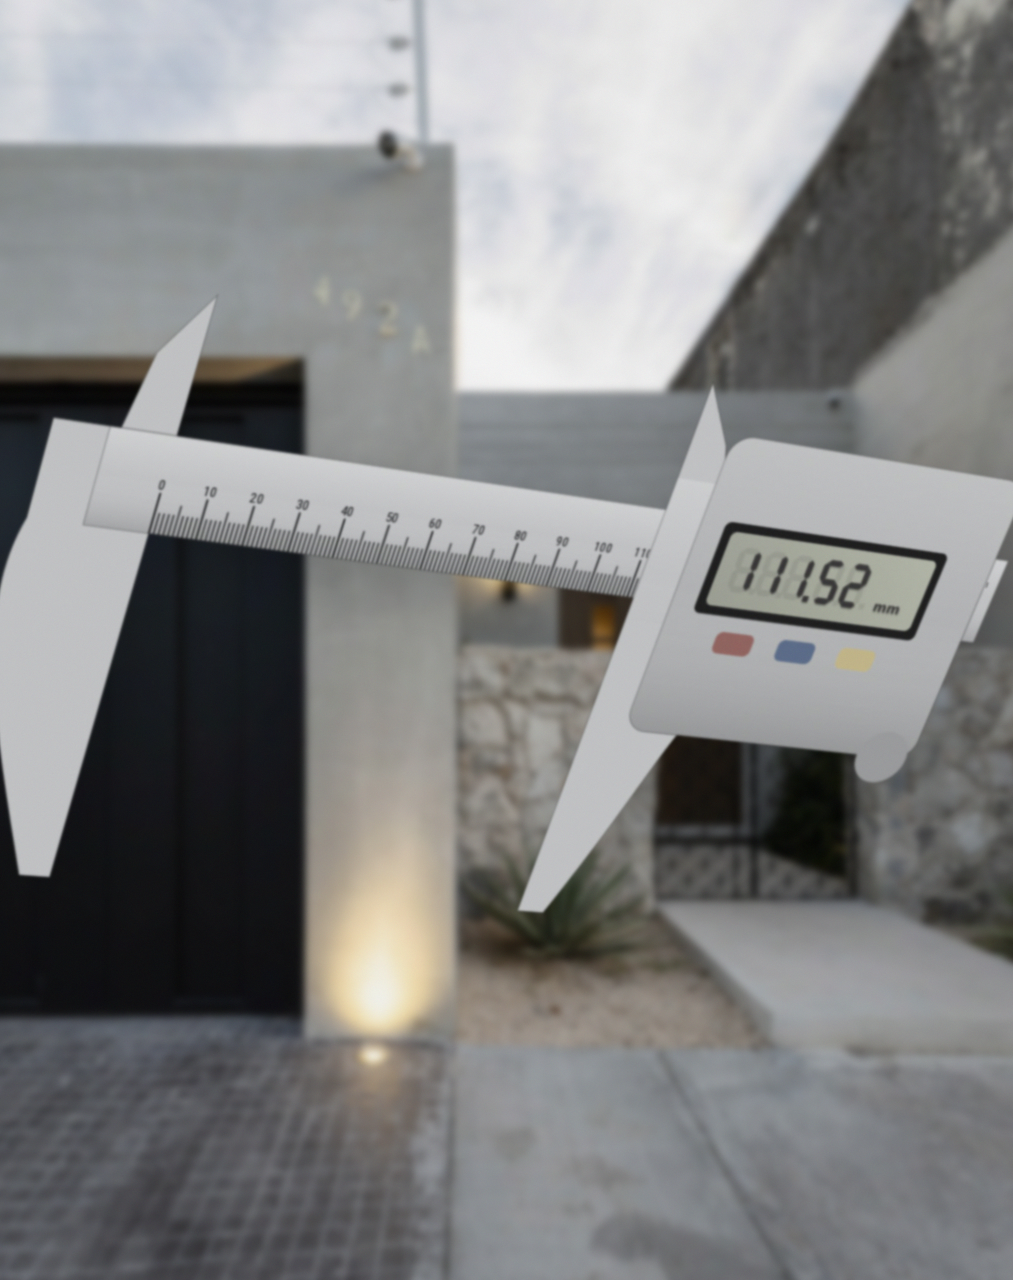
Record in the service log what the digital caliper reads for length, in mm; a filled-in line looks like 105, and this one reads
111.52
